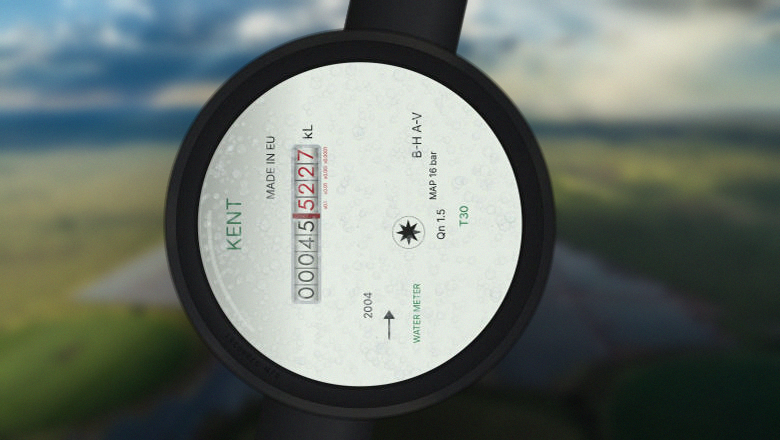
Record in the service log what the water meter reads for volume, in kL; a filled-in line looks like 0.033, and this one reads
45.5227
